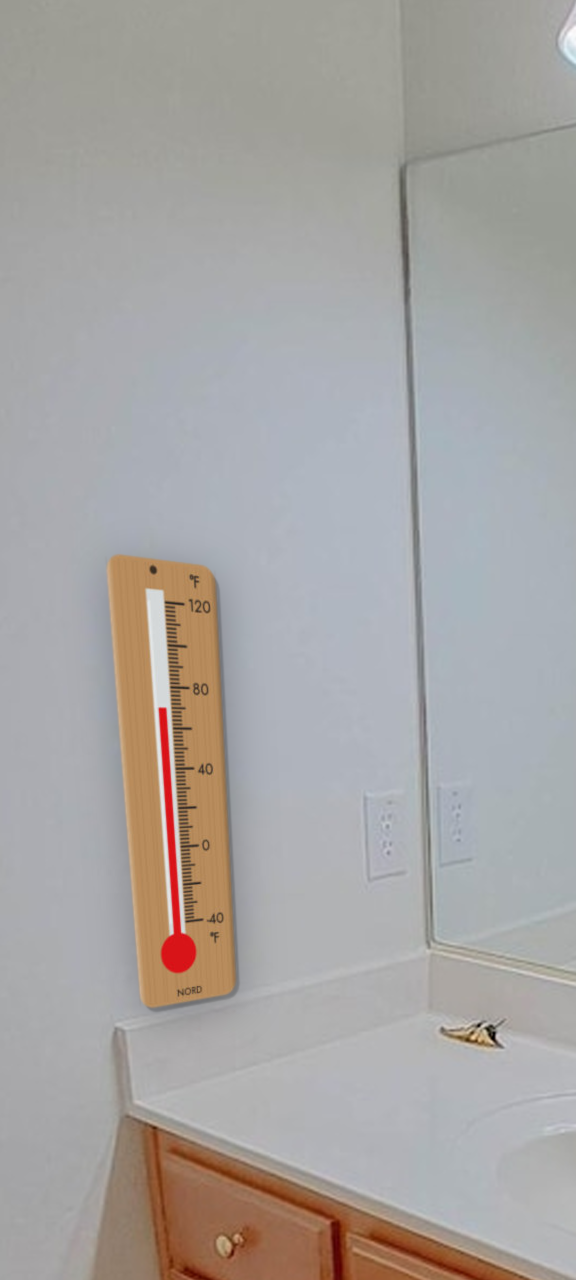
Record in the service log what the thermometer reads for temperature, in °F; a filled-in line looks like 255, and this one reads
70
